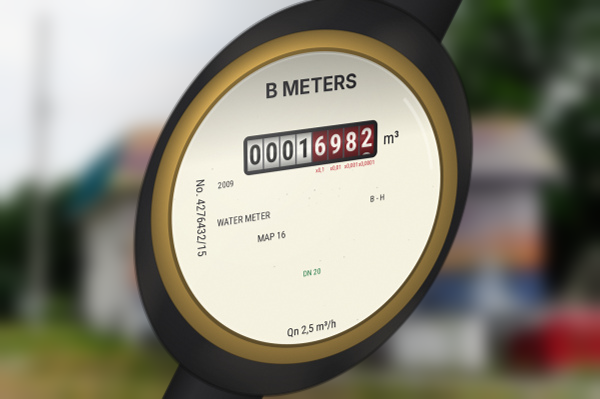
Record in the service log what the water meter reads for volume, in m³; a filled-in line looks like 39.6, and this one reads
1.6982
